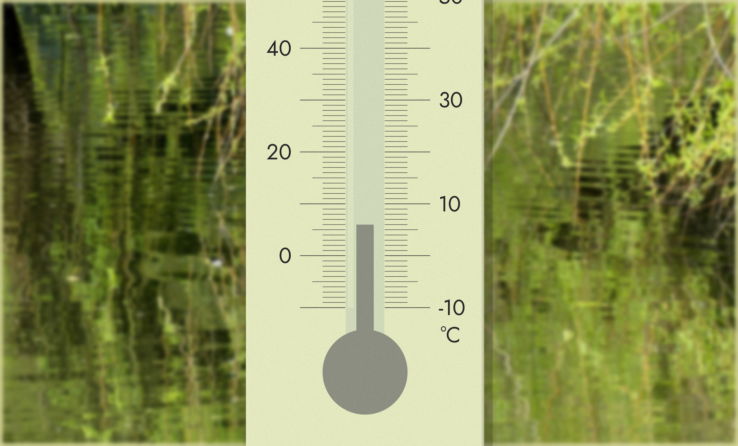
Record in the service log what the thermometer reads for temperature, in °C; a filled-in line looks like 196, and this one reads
6
